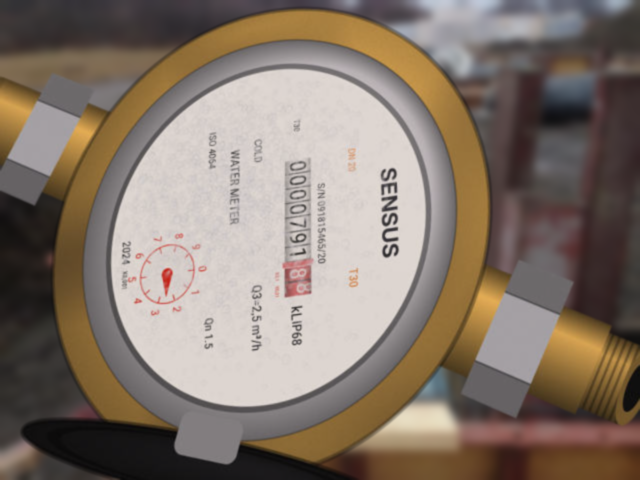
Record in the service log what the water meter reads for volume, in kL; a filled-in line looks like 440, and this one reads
791.882
